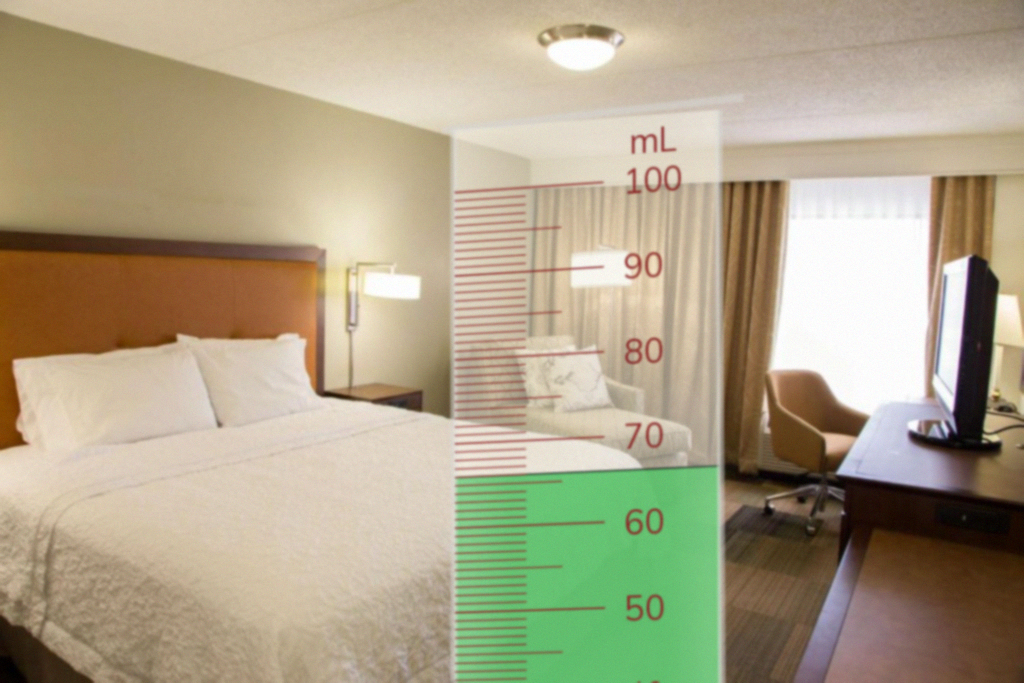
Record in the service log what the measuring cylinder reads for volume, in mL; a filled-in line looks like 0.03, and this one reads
66
